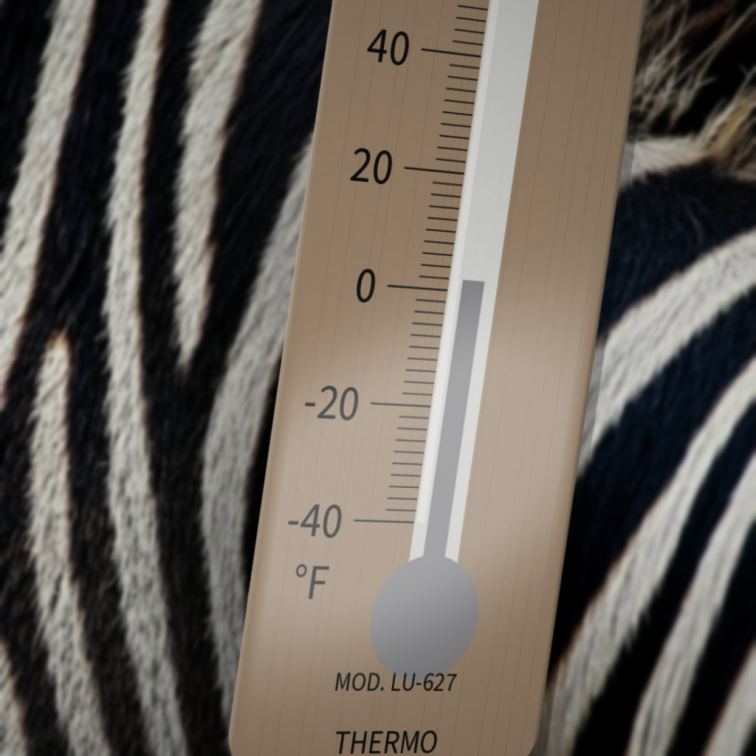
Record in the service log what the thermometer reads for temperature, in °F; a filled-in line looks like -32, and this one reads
2
